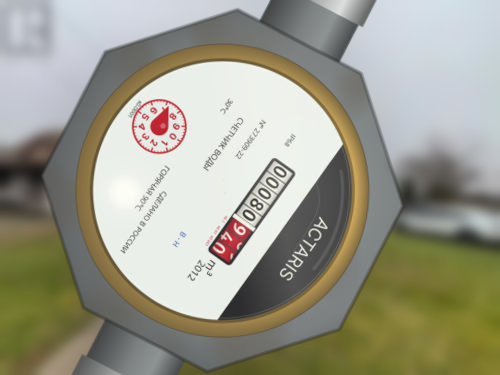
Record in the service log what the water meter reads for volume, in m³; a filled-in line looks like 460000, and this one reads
80.9397
